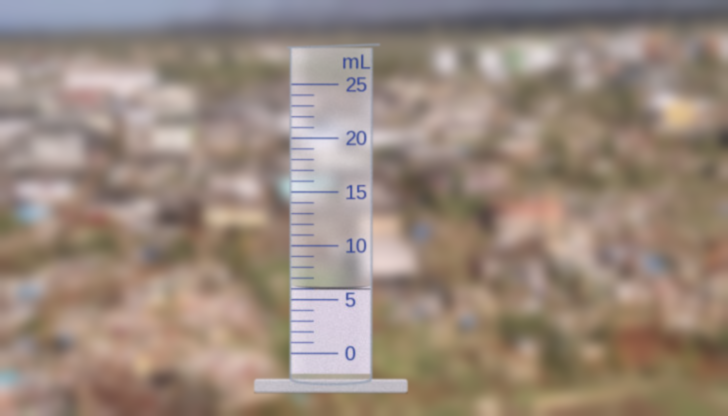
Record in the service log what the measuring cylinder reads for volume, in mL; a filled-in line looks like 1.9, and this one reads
6
